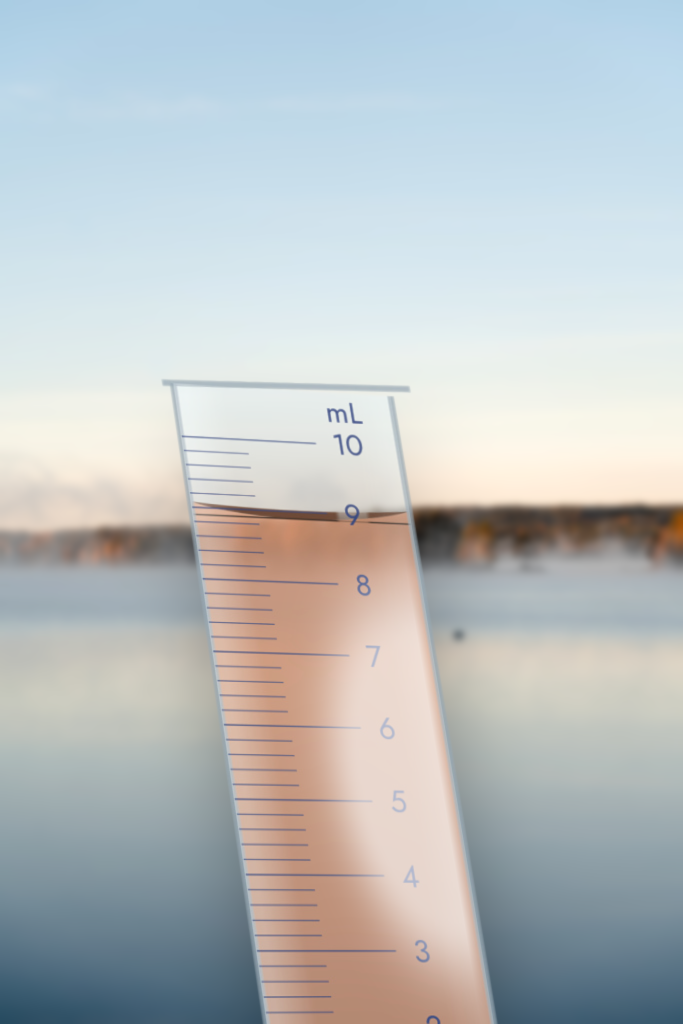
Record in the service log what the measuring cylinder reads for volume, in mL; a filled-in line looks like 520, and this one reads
8.9
